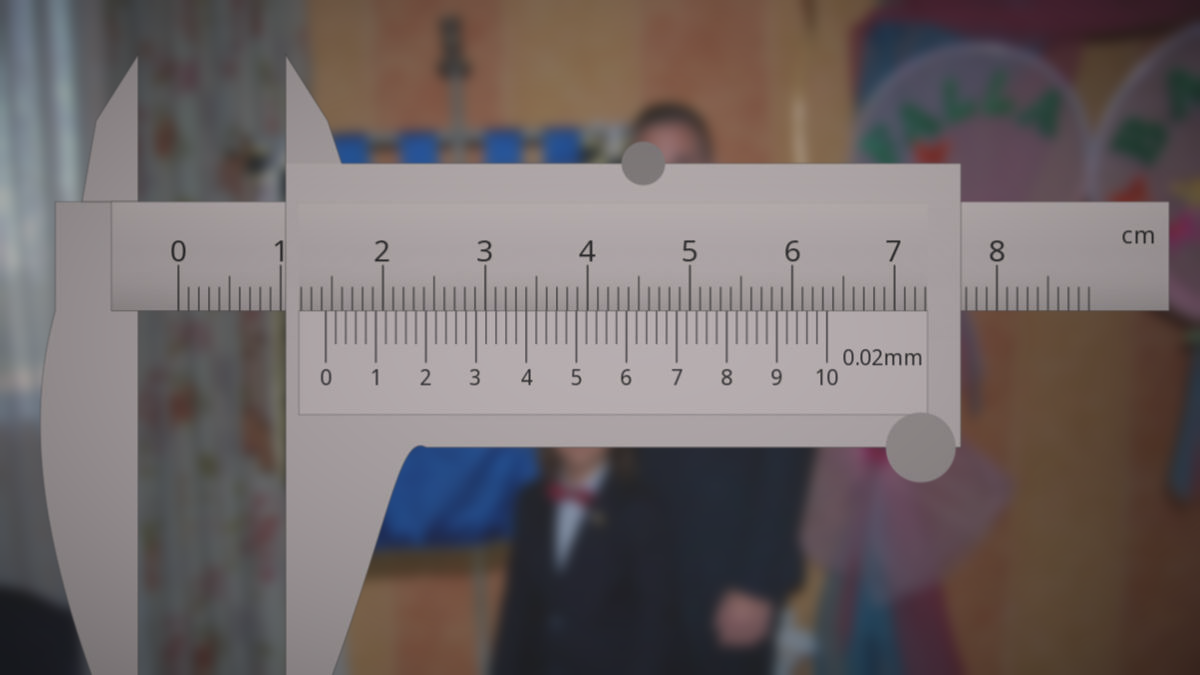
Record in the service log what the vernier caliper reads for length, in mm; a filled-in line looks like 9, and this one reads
14.4
